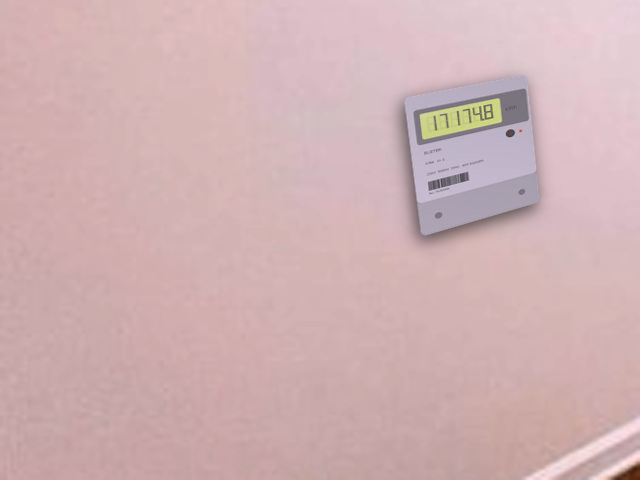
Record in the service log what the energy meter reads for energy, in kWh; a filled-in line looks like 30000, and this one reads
17174.8
